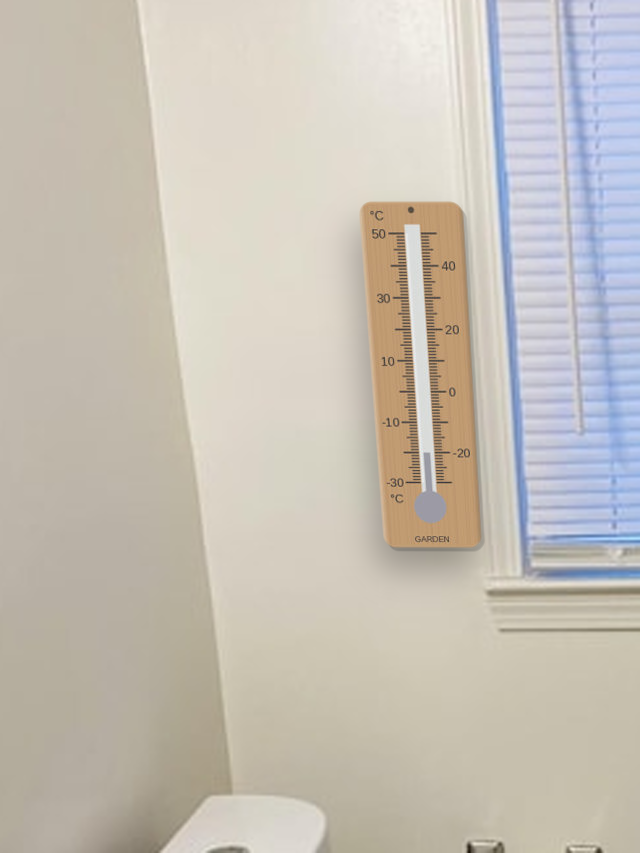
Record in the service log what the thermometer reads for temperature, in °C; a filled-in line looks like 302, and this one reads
-20
